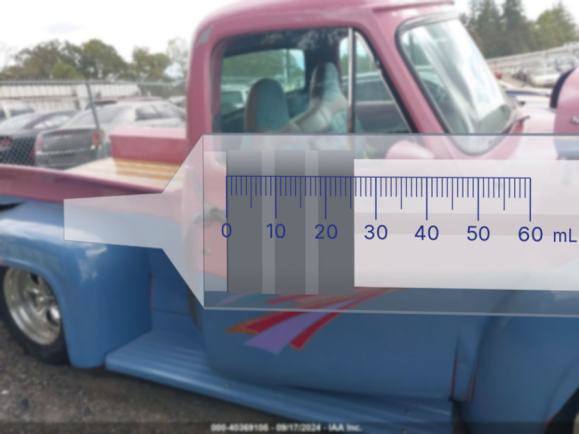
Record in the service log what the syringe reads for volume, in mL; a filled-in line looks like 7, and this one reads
0
